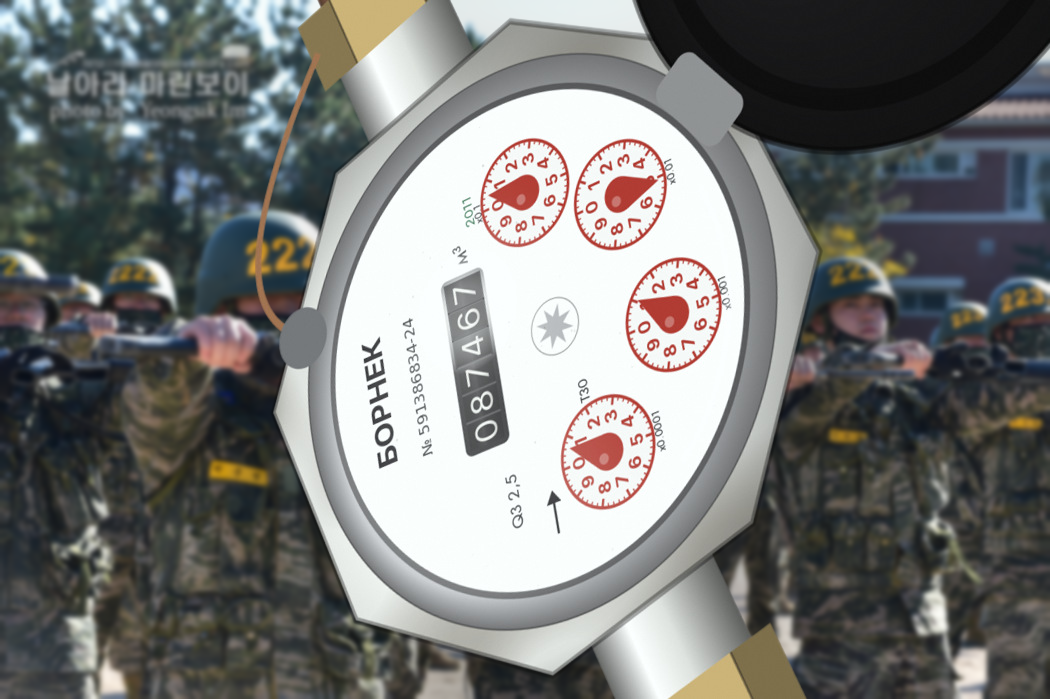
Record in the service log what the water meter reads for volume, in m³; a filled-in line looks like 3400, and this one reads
87467.0510
